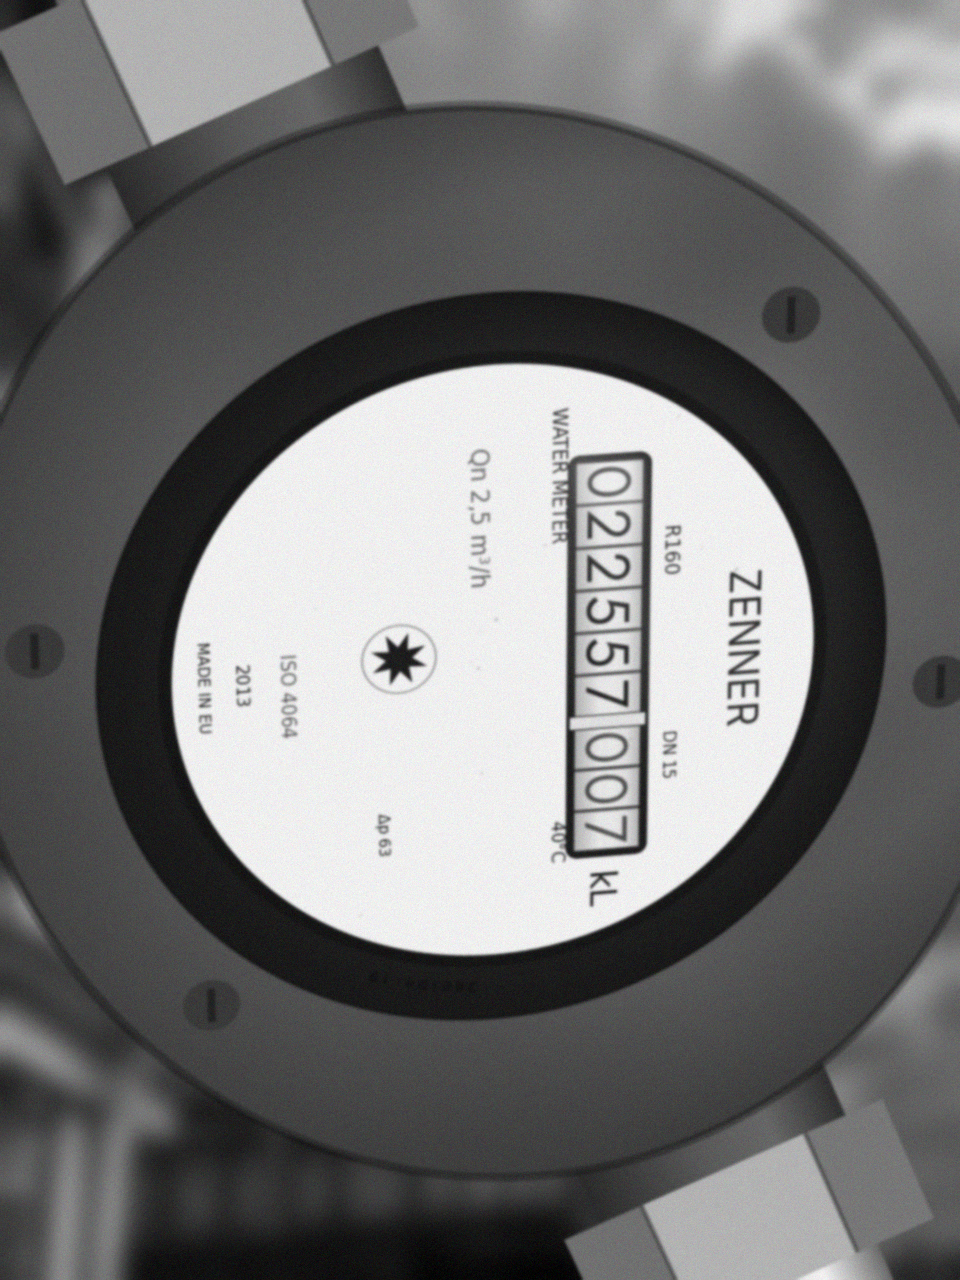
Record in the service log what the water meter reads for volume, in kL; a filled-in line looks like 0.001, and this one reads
22557.007
